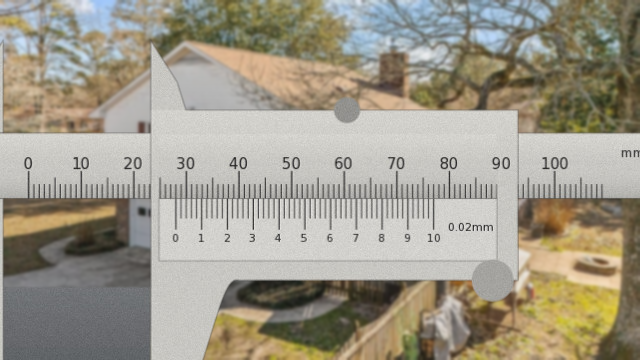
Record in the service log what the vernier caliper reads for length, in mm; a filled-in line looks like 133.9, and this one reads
28.0
